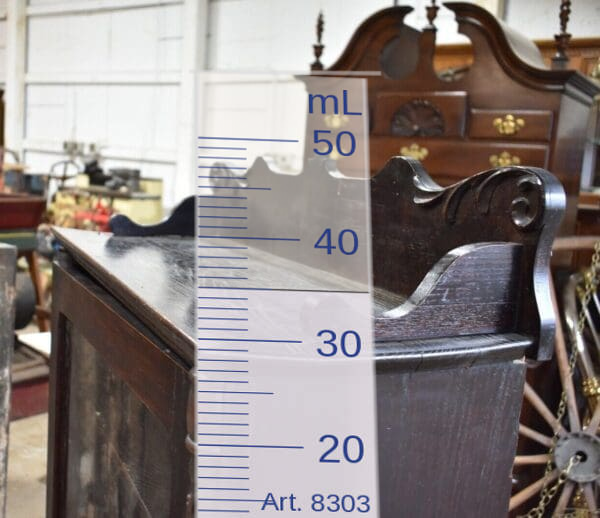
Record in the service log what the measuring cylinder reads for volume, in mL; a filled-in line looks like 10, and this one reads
35
